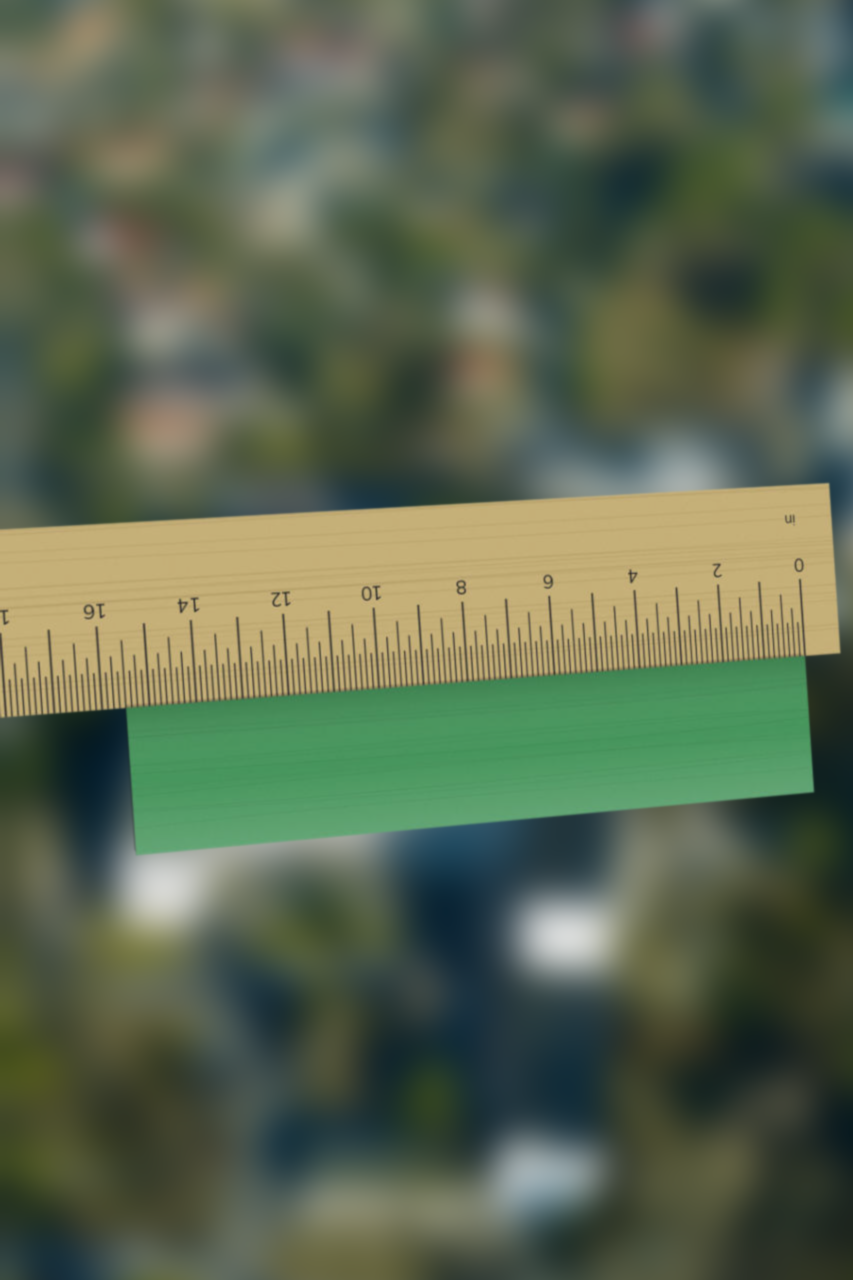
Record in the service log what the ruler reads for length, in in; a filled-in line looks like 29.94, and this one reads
15.5
